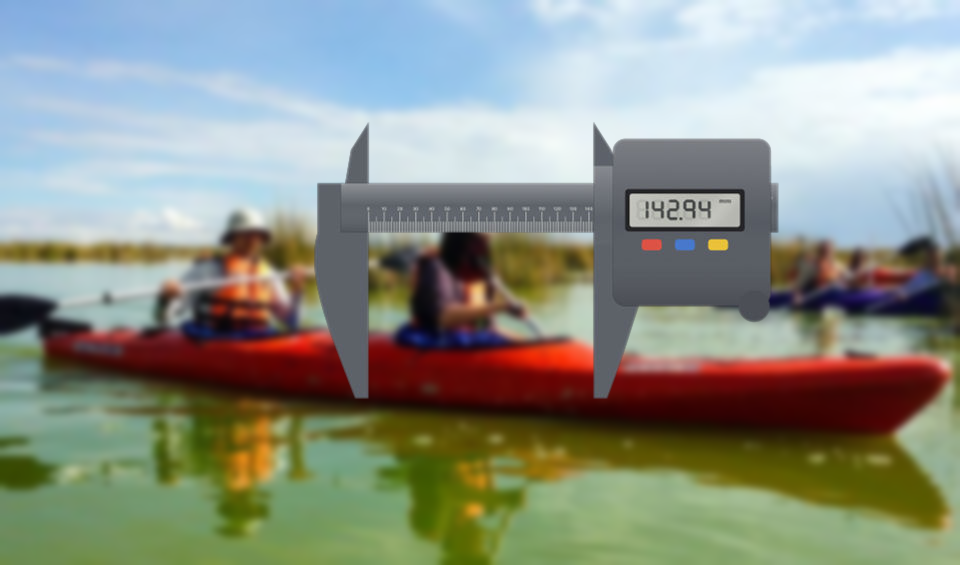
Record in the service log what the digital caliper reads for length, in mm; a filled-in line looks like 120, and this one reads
142.94
